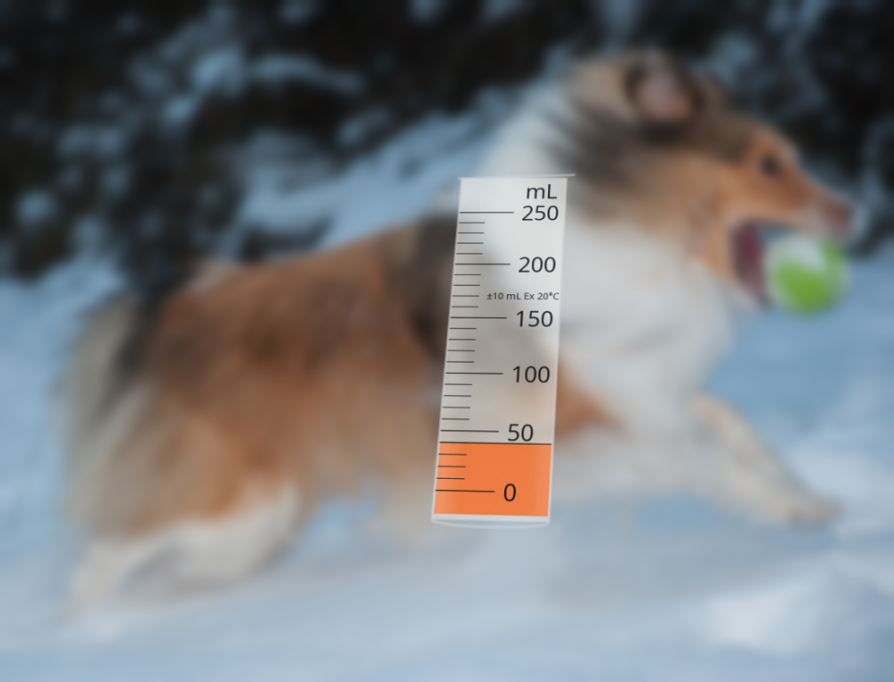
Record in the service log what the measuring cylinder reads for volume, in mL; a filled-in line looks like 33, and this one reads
40
